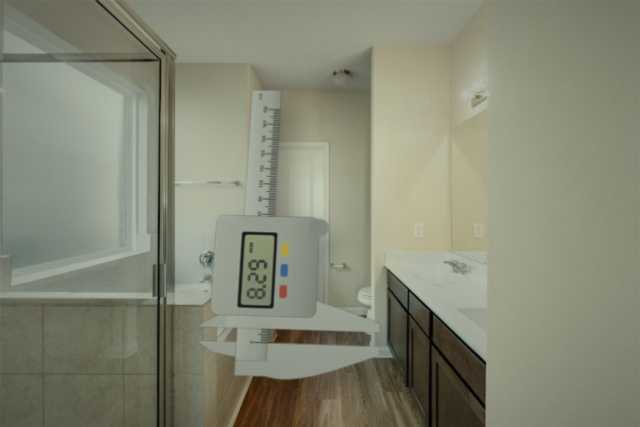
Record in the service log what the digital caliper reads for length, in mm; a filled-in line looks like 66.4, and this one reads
8.29
